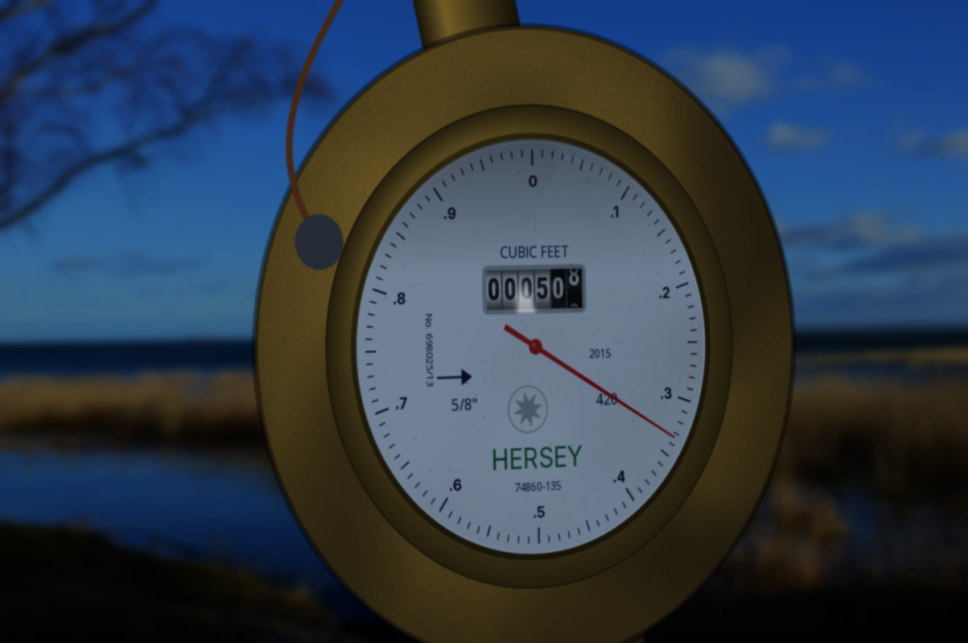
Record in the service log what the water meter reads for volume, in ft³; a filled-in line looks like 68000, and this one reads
508.33
